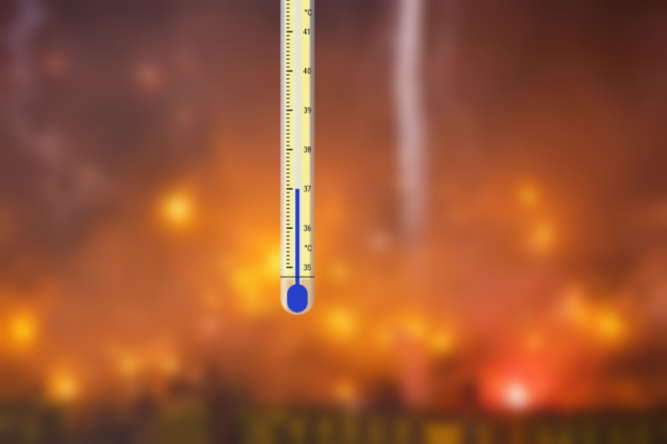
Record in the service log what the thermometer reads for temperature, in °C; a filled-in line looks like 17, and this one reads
37
